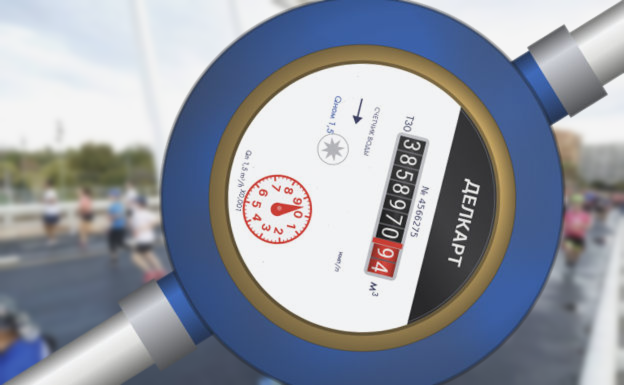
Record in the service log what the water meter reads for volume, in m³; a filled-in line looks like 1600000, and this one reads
3858970.939
